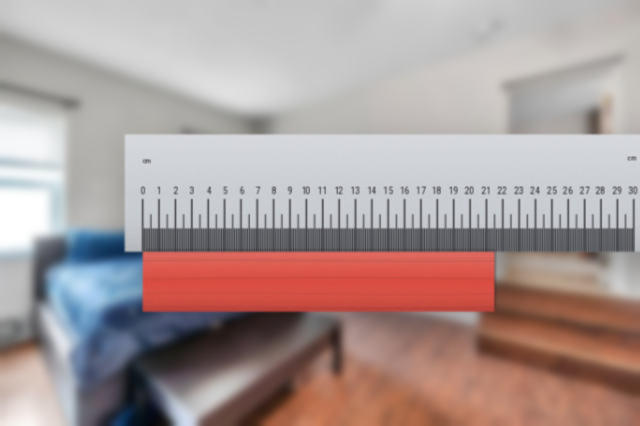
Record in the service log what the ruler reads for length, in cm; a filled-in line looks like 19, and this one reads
21.5
